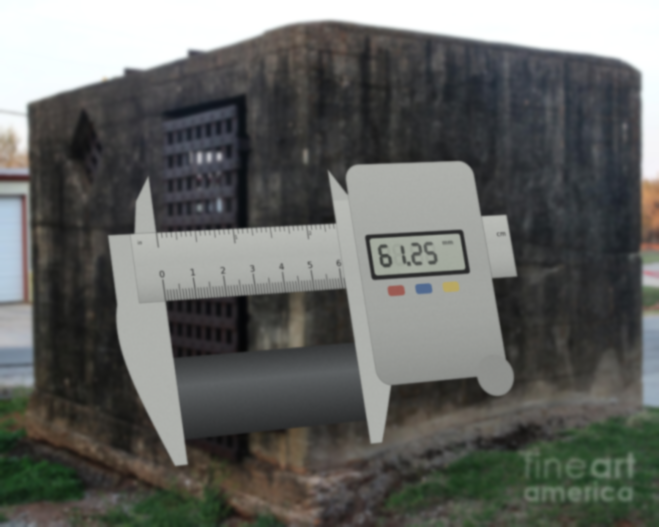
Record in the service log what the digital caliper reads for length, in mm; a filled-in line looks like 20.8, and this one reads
61.25
